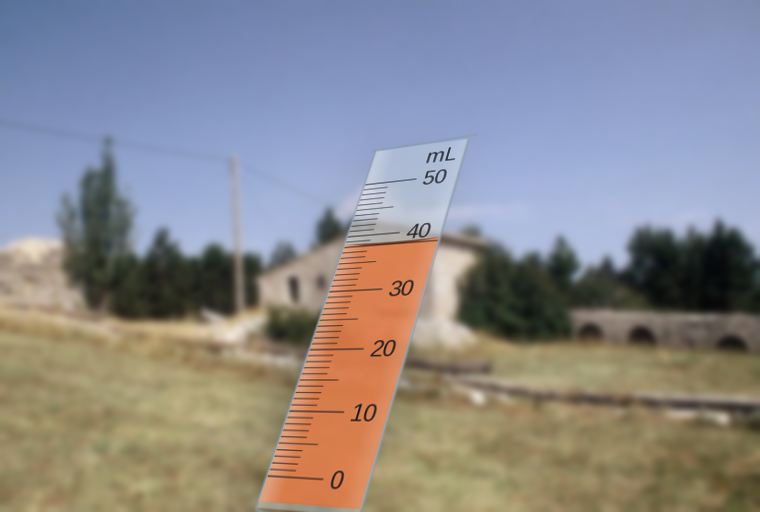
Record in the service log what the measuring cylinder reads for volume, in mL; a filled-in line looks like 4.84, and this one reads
38
